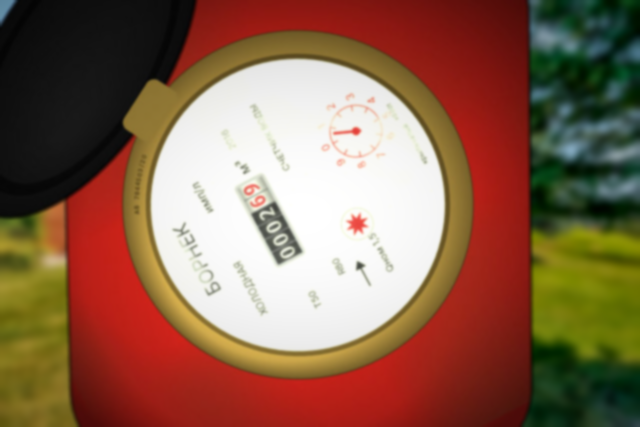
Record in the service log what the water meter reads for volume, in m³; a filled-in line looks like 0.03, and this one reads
2.690
